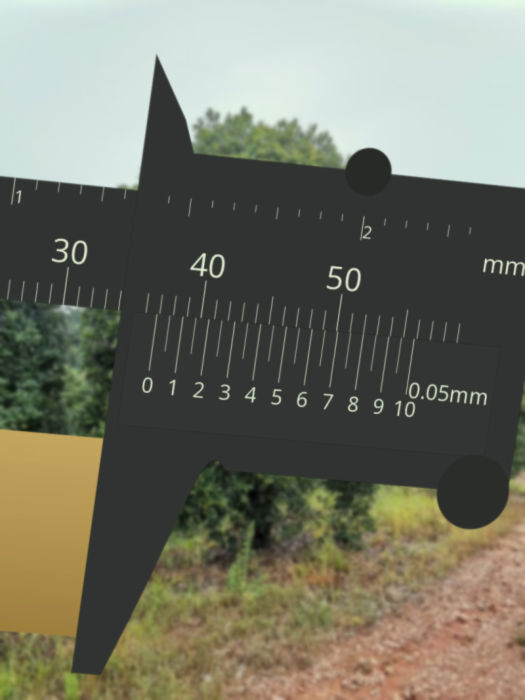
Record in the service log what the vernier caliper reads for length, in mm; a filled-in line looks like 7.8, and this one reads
36.8
